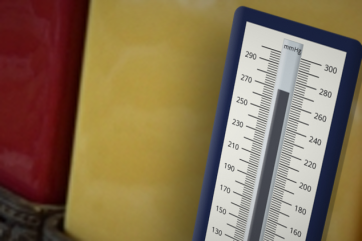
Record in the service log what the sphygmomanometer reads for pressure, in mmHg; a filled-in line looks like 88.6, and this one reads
270
